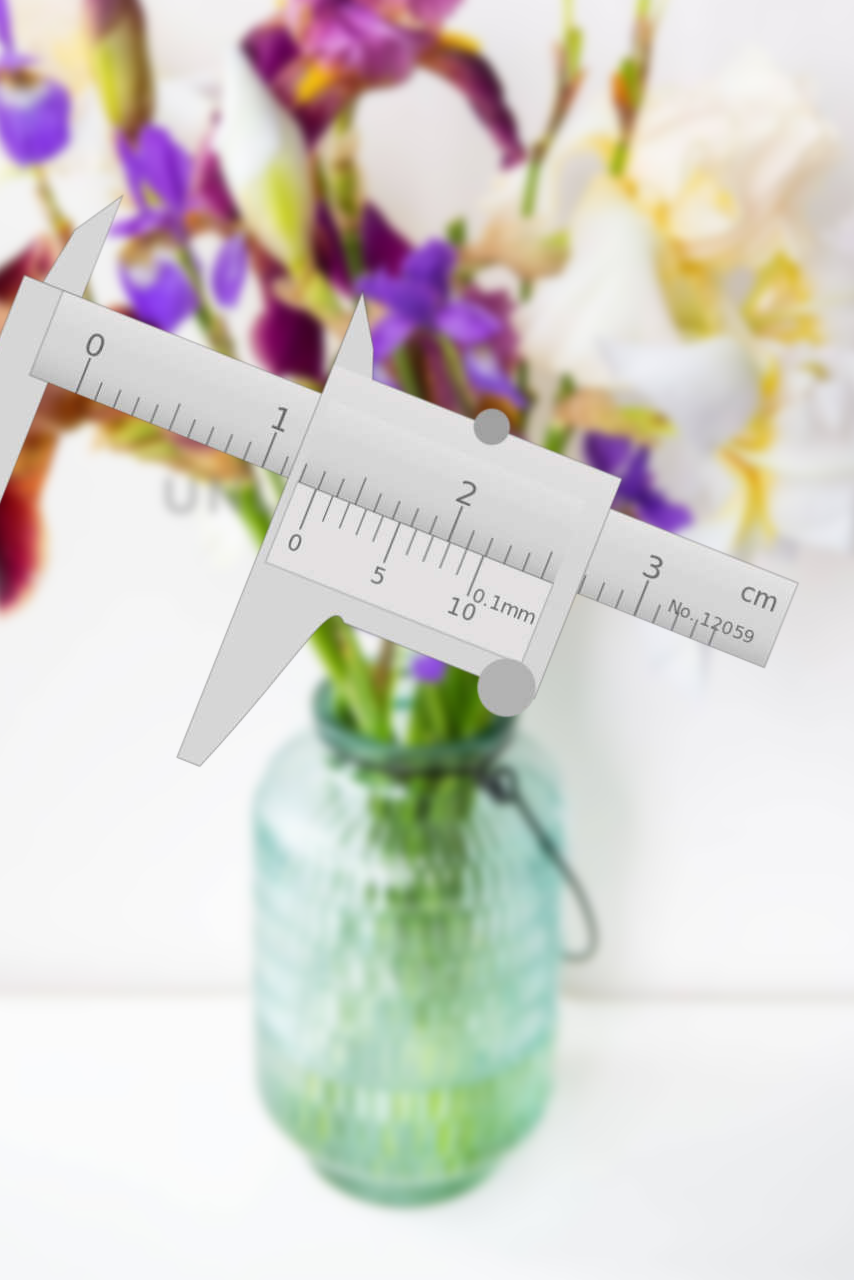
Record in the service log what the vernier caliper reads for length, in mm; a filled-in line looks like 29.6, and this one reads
12.9
